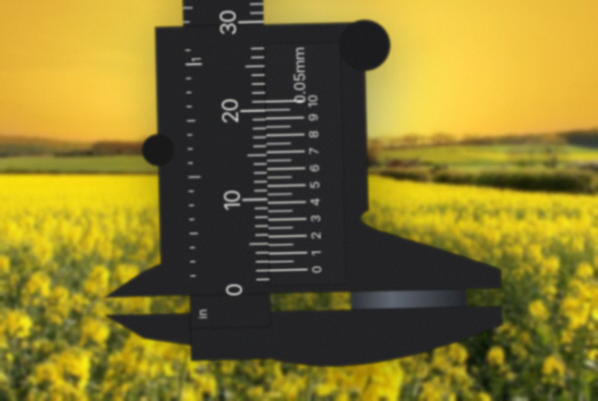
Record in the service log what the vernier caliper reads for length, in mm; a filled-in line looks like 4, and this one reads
2.0
